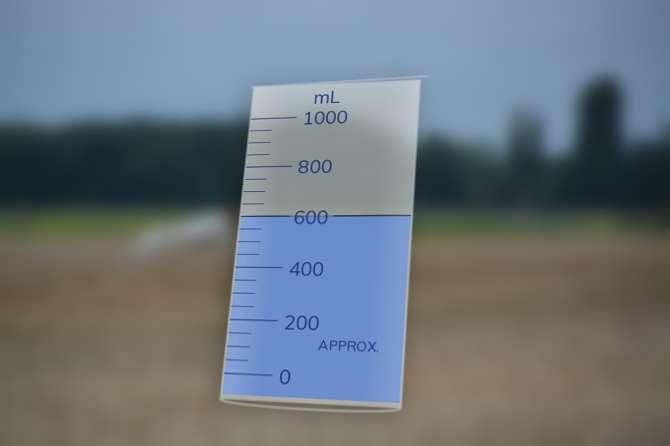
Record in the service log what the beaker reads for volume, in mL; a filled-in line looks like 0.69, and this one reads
600
